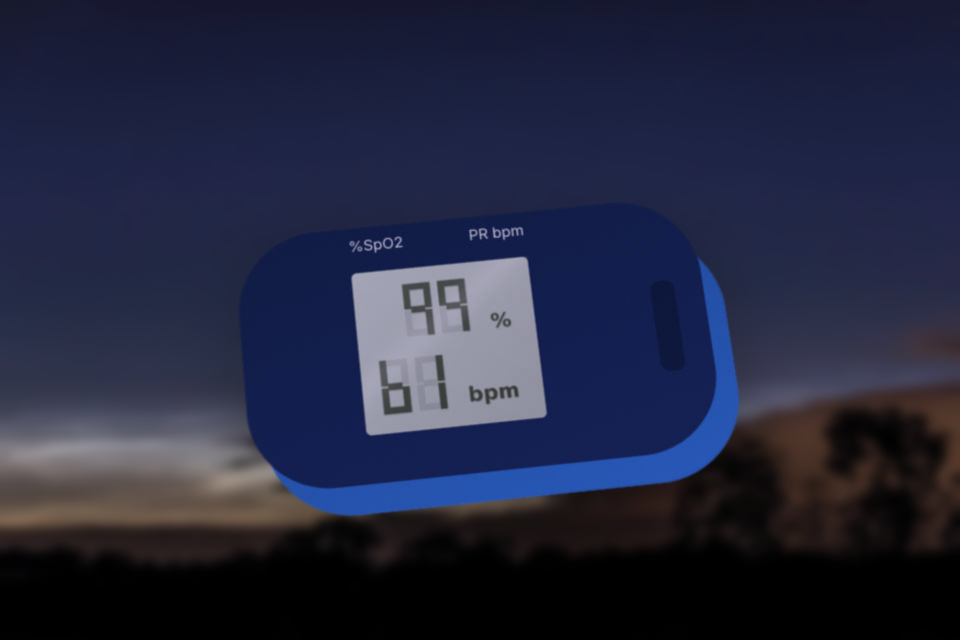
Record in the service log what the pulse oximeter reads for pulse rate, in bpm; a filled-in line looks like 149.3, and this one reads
61
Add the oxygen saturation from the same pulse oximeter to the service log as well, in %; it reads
99
